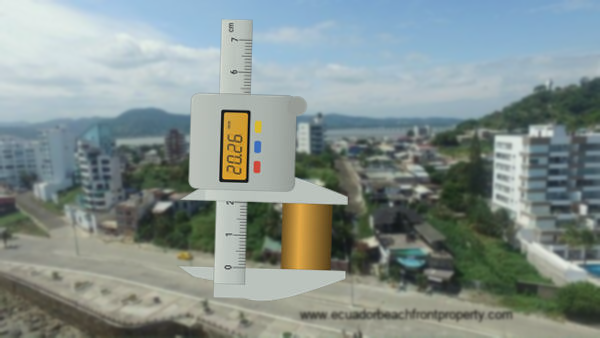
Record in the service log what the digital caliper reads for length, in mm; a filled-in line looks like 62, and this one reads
20.26
